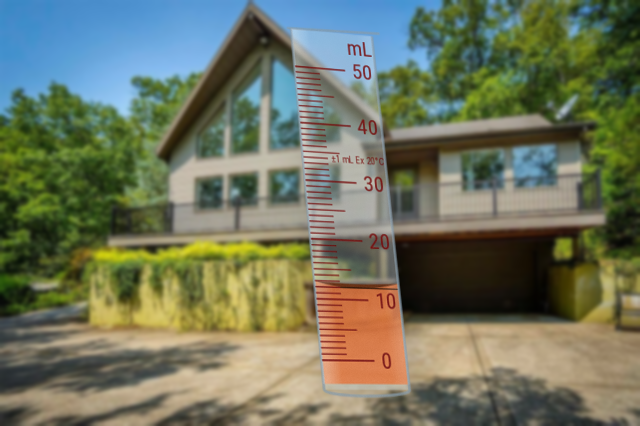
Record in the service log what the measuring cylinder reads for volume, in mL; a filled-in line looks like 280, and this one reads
12
